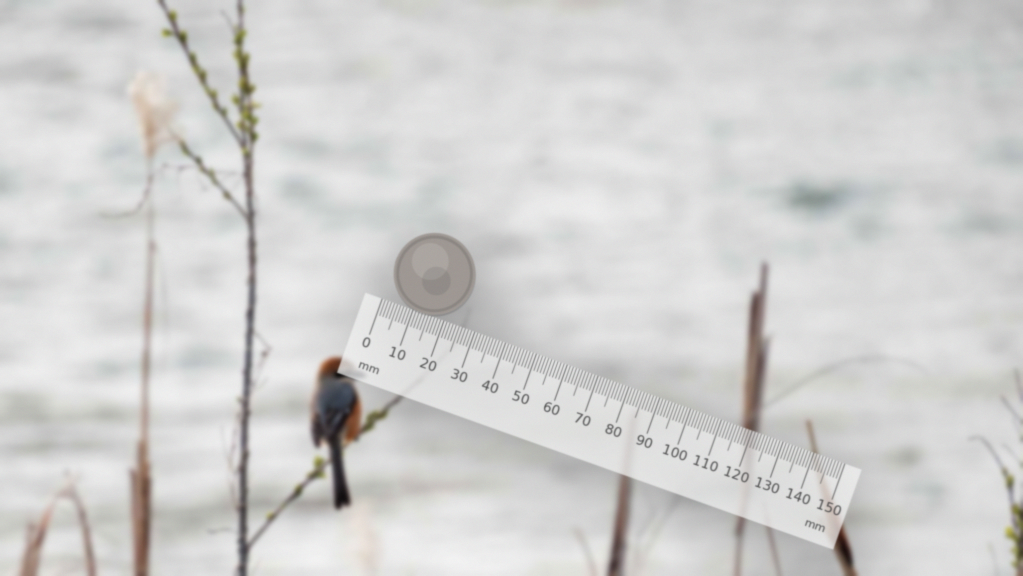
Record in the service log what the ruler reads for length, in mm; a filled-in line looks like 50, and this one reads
25
